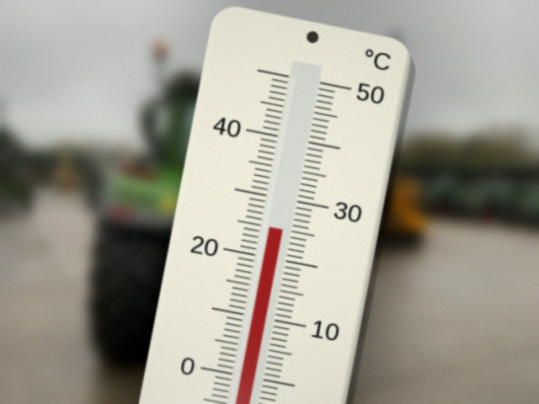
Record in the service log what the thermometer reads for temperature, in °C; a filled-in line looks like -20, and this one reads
25
